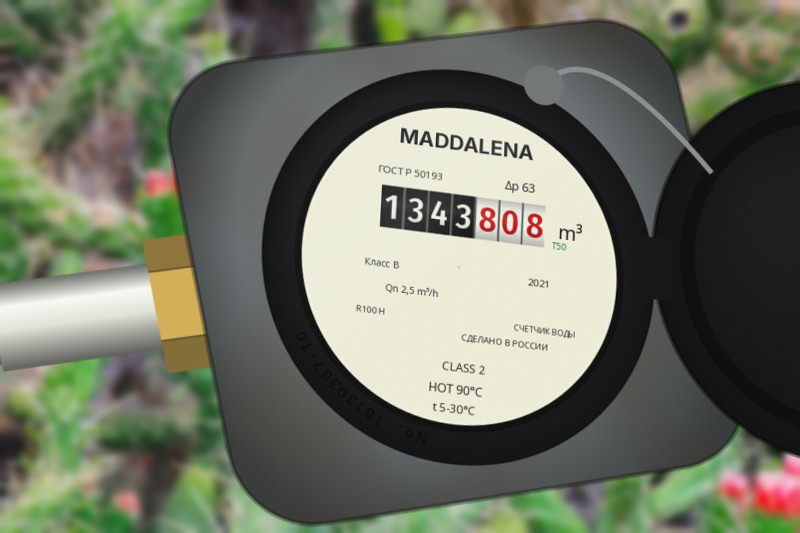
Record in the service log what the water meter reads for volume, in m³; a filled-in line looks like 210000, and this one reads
1343.808
